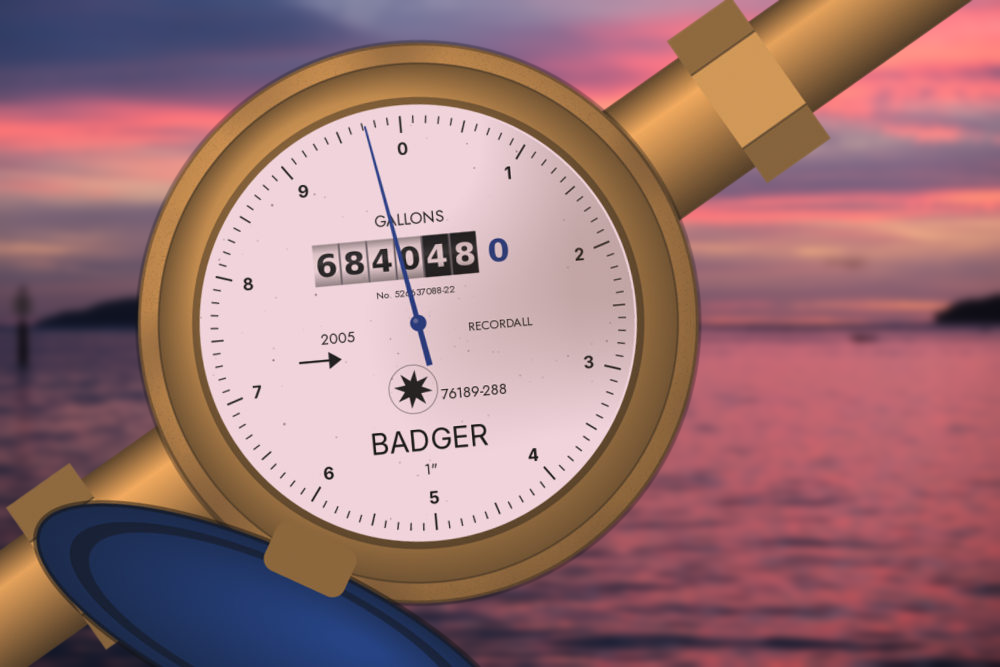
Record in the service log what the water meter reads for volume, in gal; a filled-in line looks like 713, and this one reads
6840479.7
